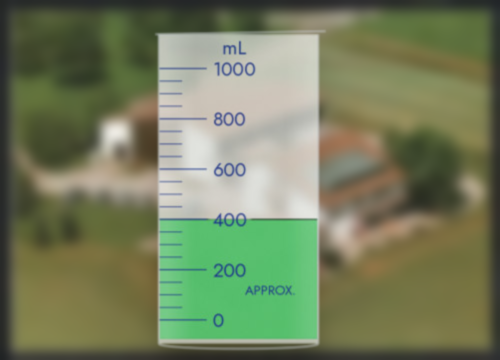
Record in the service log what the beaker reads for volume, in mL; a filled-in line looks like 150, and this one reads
400
